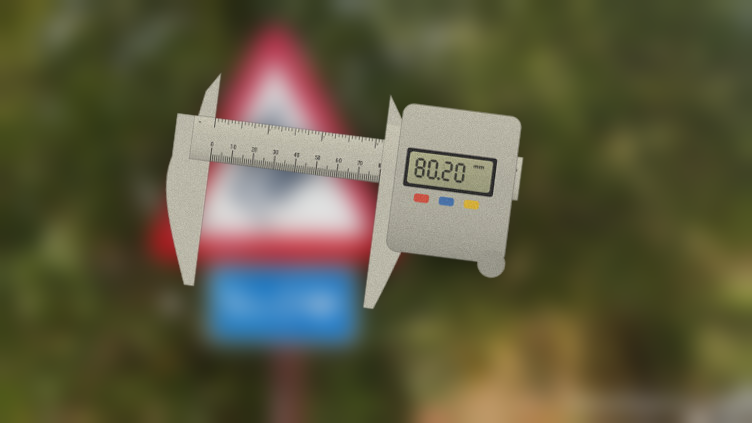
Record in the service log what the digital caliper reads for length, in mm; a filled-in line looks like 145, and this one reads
80.20
